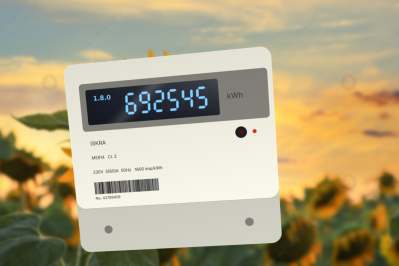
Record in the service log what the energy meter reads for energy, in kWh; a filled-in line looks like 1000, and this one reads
692545
